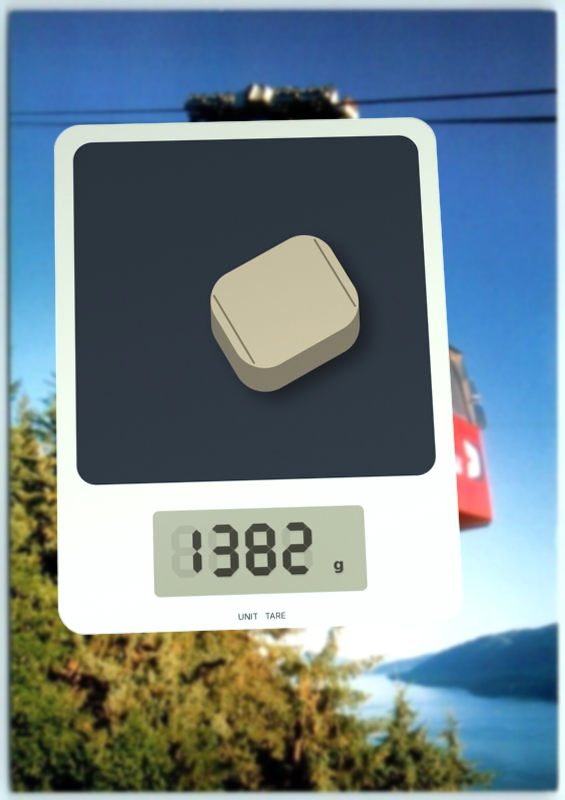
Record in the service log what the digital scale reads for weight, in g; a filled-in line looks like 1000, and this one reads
1382
